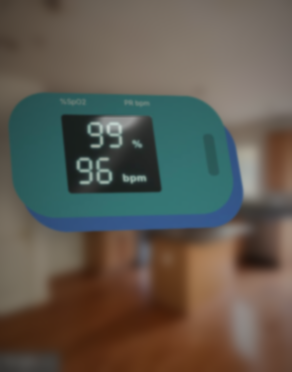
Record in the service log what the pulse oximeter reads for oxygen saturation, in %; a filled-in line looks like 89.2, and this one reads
99
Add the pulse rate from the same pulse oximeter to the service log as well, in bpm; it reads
96
